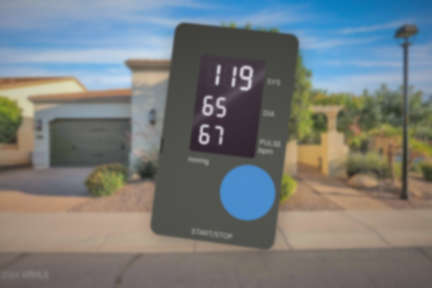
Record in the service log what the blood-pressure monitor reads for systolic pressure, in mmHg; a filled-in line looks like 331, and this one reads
119
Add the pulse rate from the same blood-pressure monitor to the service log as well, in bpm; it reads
67
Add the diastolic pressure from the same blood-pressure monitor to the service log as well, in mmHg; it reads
65
